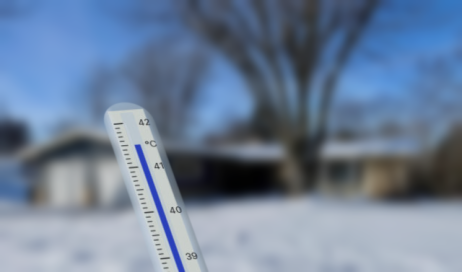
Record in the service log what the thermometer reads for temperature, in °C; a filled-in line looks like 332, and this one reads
41.5
